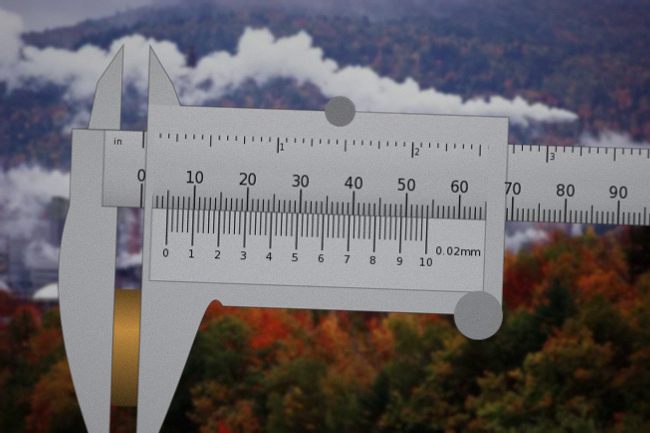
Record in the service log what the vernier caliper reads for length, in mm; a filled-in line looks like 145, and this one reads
5.0
